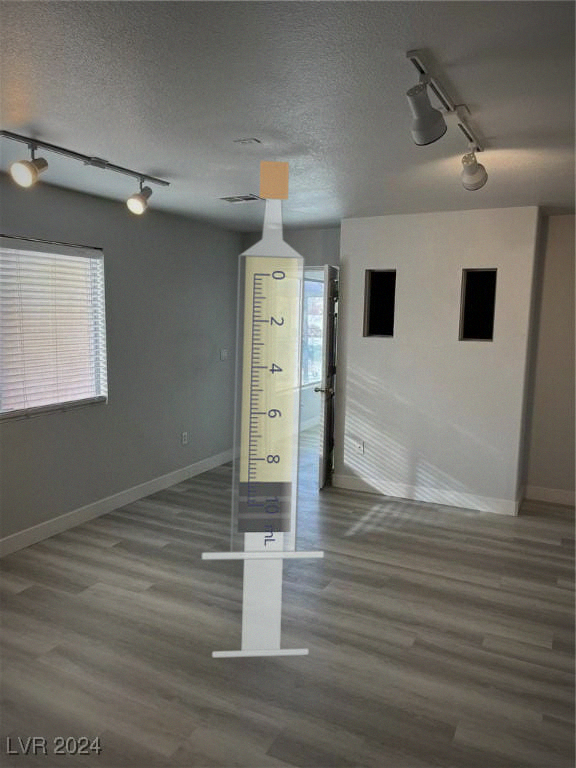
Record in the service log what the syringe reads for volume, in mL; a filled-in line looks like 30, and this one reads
9
